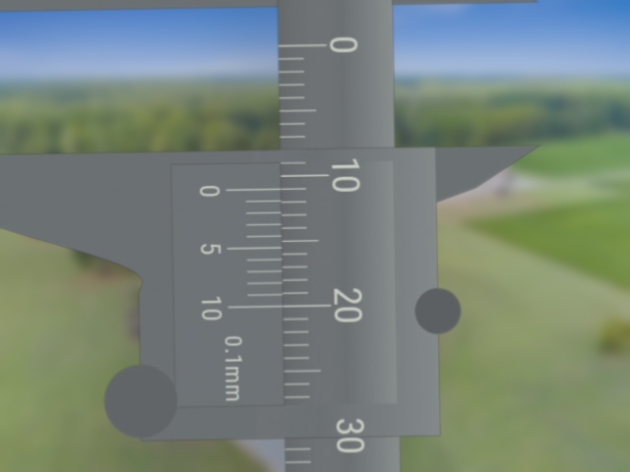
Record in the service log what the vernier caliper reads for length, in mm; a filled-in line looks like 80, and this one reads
11.0
